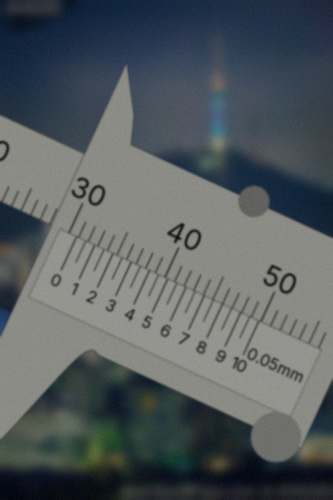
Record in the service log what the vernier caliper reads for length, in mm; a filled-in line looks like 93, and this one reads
30.8
